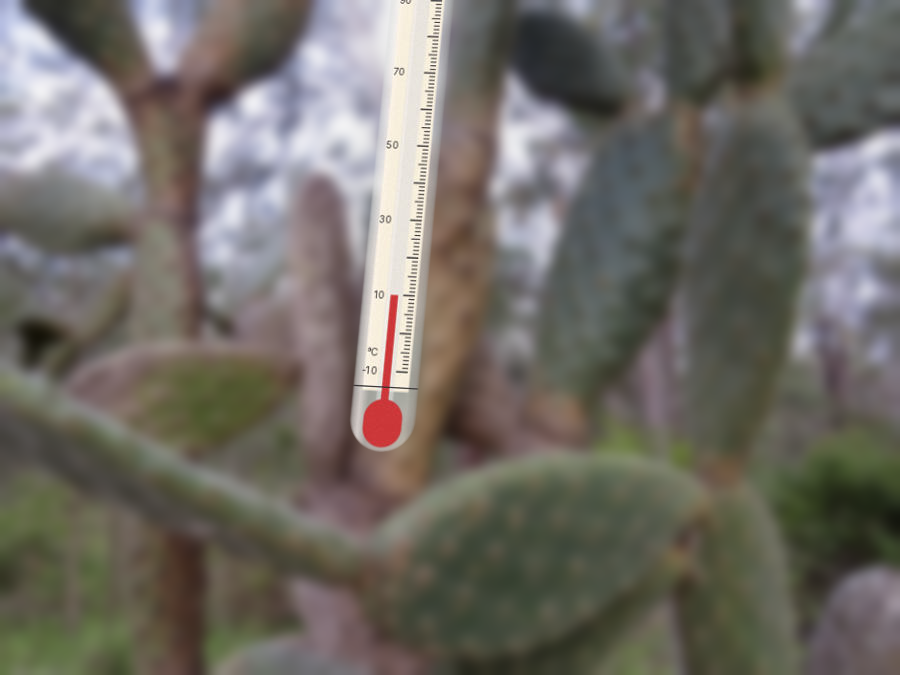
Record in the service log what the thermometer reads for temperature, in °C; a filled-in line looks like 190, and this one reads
10
